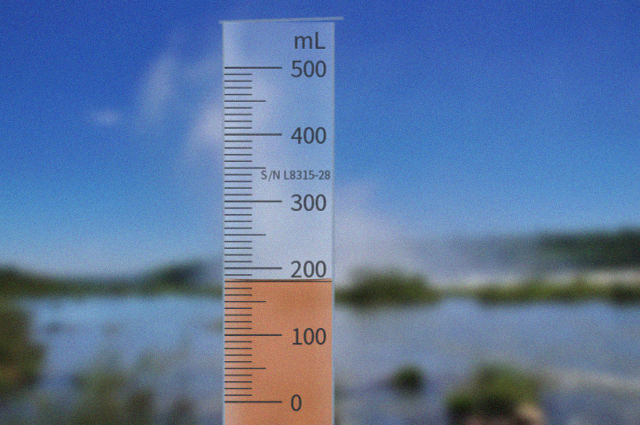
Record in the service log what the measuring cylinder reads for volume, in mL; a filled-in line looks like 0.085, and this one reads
180
